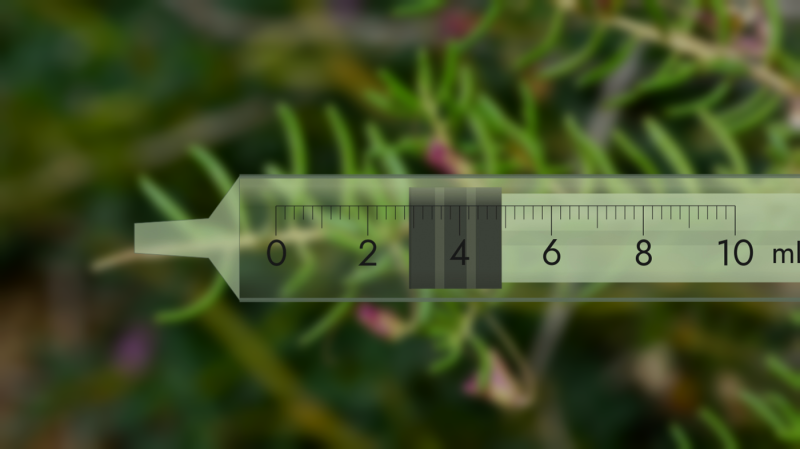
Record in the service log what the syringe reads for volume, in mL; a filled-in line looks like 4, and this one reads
2.9
